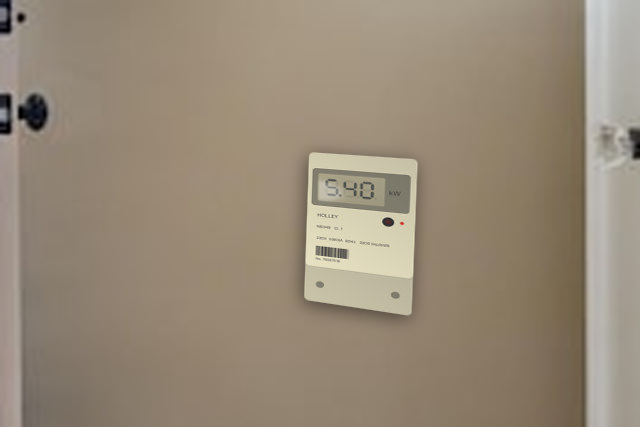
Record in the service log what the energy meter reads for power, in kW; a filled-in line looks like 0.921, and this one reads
5.40
